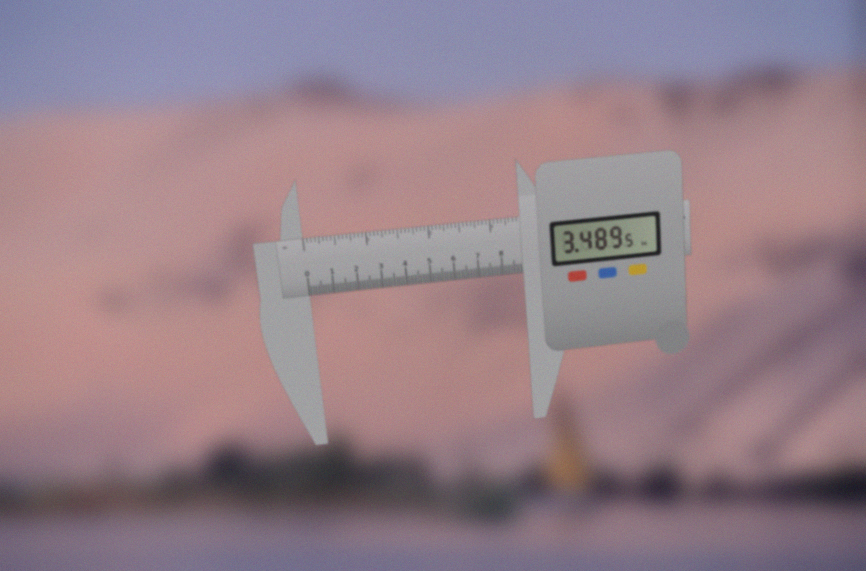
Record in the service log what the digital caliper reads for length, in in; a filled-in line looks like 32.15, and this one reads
3.4895
